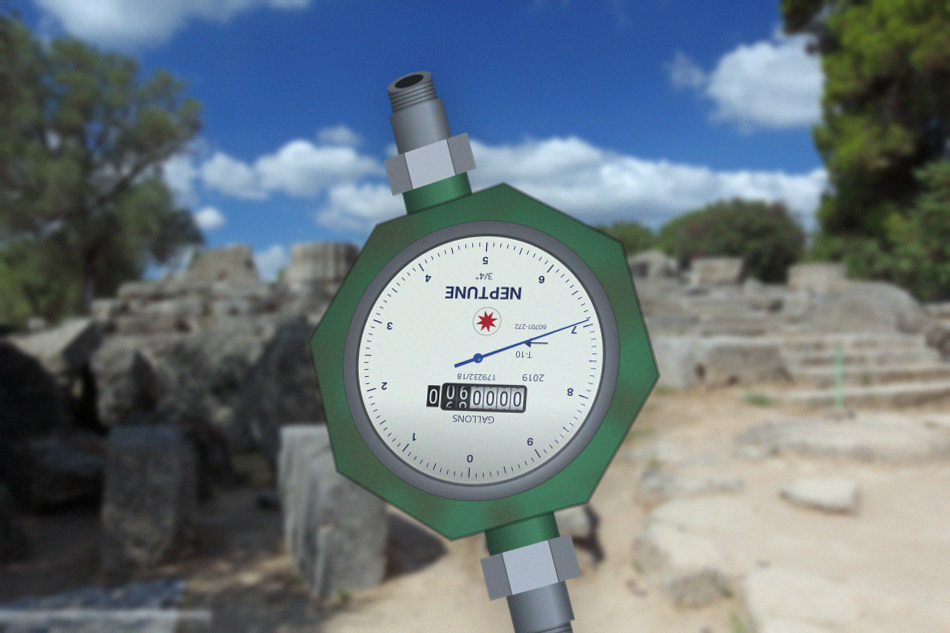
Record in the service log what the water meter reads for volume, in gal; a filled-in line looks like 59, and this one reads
896.9
